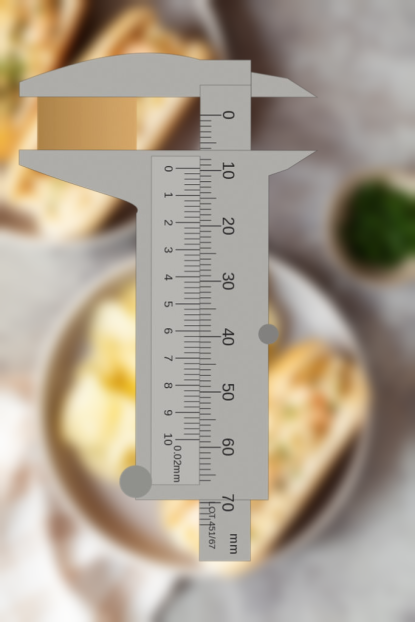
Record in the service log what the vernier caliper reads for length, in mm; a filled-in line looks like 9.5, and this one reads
9.6
